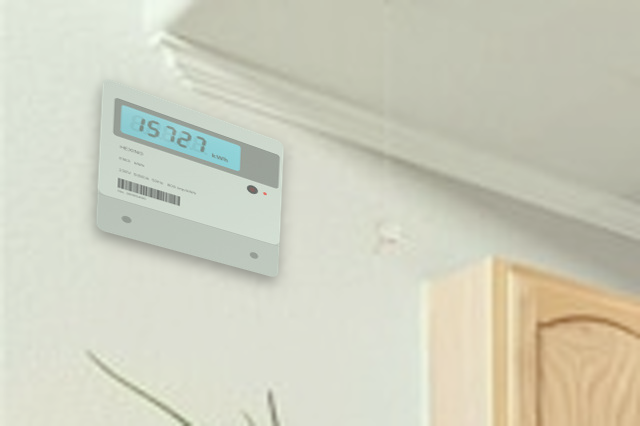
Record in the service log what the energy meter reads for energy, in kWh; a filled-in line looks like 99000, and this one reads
15727
